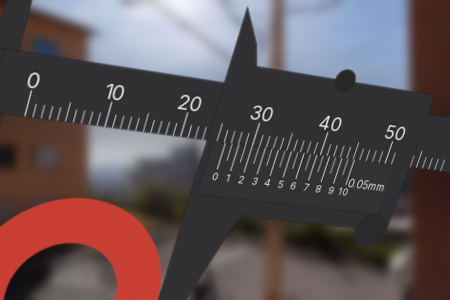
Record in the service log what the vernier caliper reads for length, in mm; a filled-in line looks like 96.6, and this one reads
26.2
